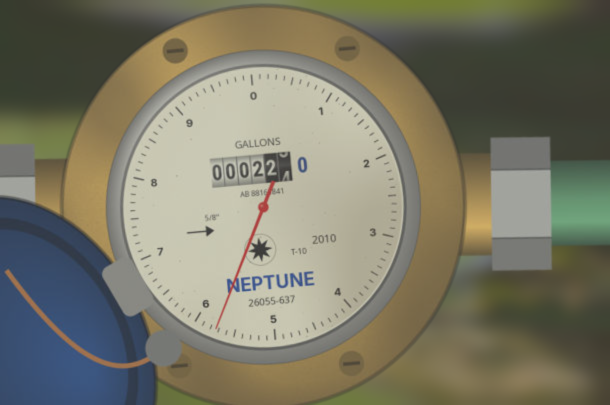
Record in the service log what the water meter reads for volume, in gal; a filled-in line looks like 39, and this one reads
2235.7
